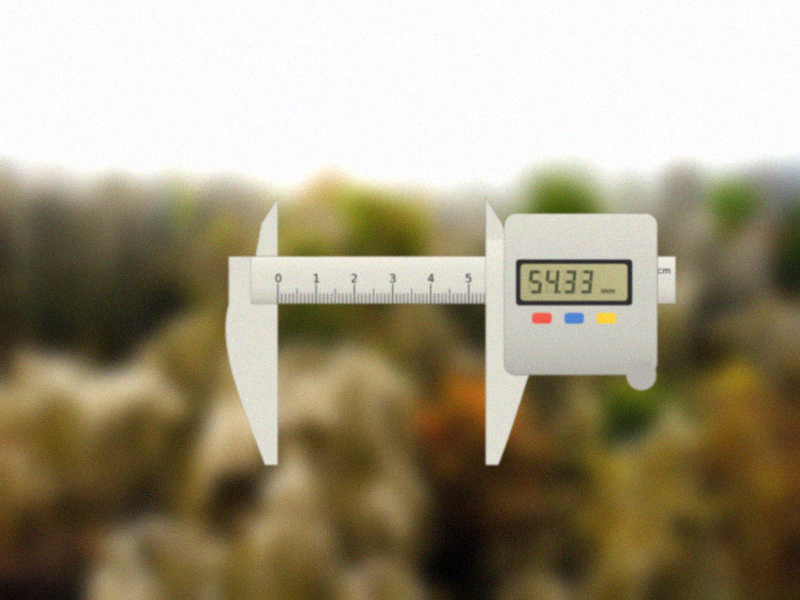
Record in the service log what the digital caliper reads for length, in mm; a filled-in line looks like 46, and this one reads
54.33
